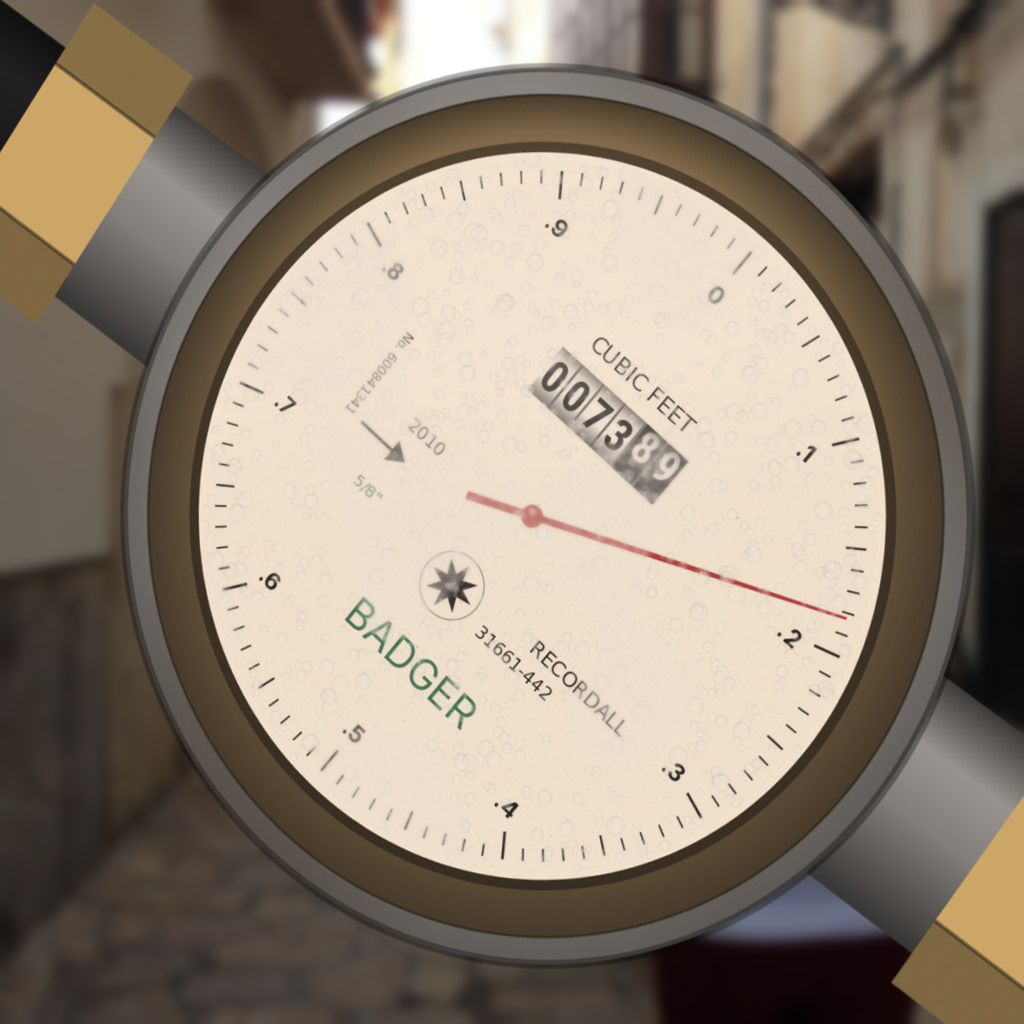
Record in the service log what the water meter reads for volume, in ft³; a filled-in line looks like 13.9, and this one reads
7389.18
